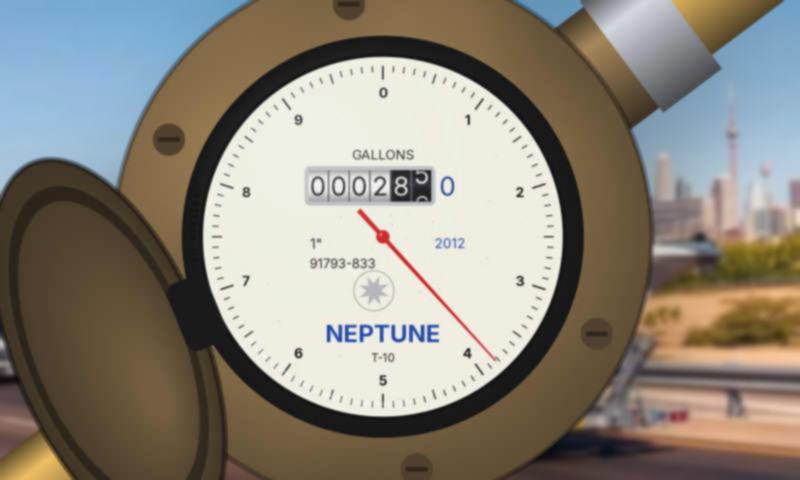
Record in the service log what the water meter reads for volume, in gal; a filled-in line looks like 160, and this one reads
2853.8
